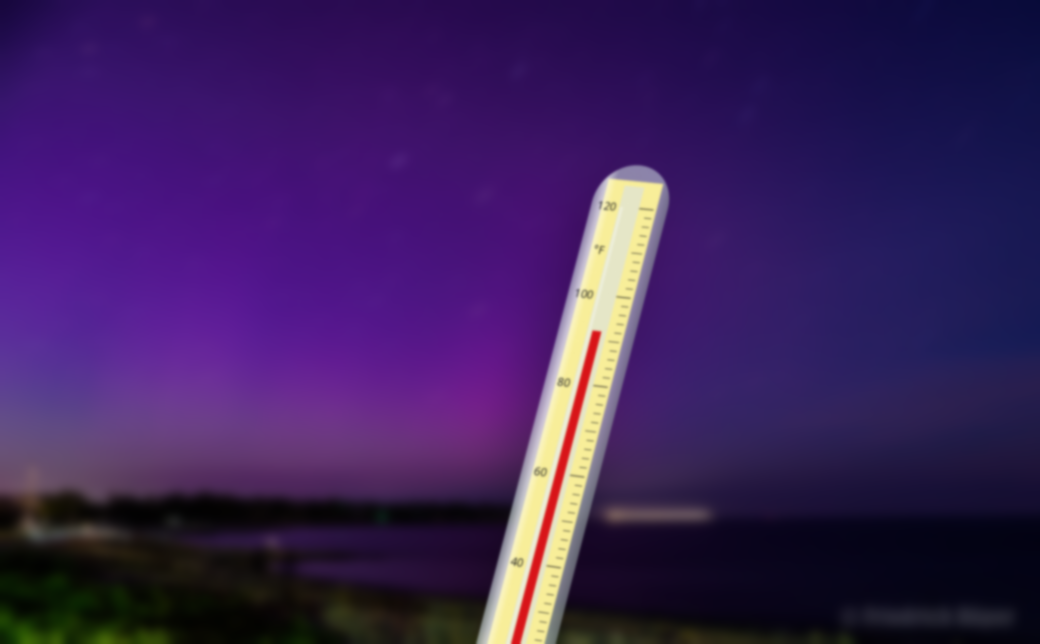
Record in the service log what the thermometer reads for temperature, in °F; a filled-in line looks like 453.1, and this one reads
92
